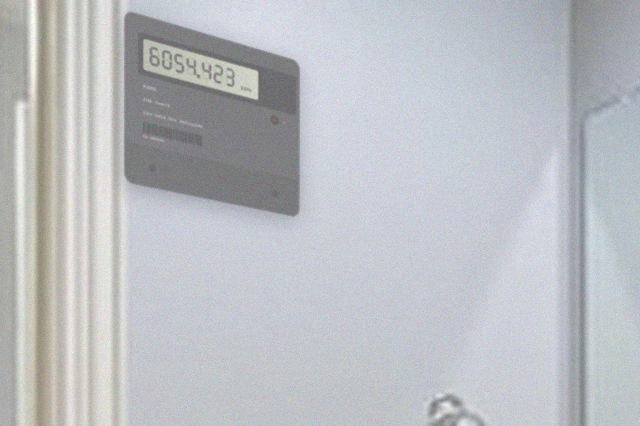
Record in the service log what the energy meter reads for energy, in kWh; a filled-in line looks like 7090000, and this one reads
6054.423
